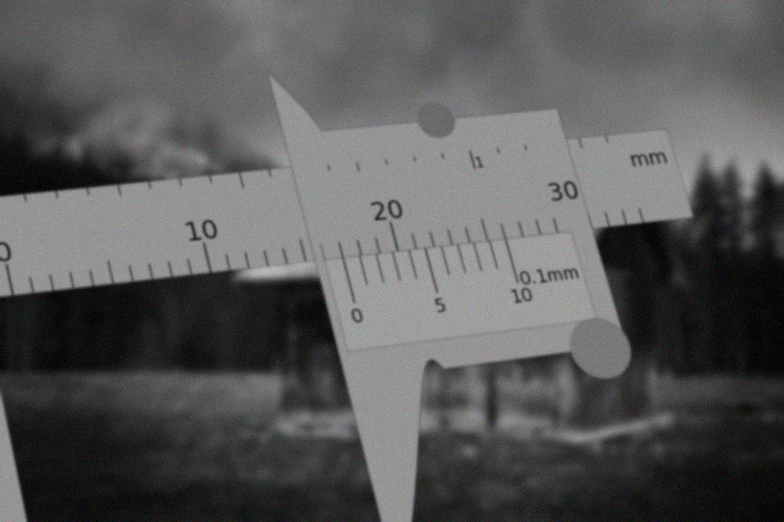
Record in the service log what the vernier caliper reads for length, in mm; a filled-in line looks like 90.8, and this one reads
17.0
